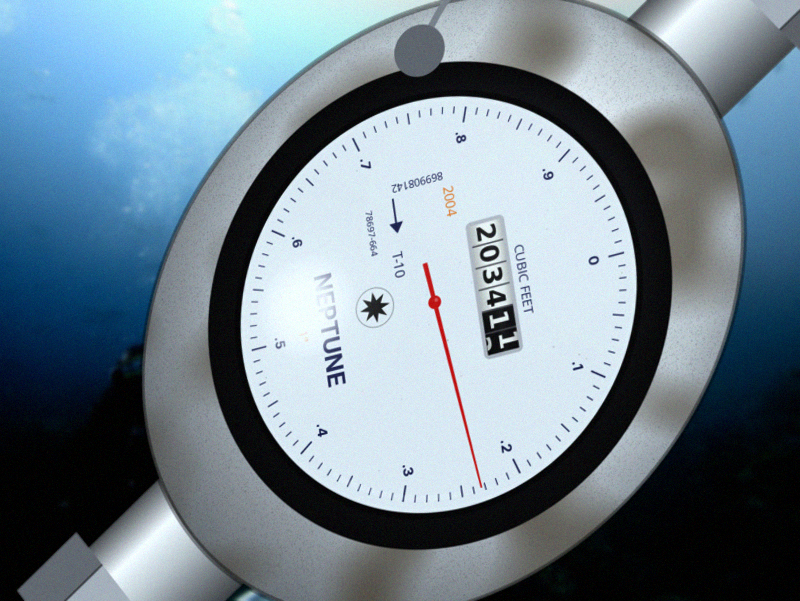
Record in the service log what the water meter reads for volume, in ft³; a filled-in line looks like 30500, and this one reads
203411.23
